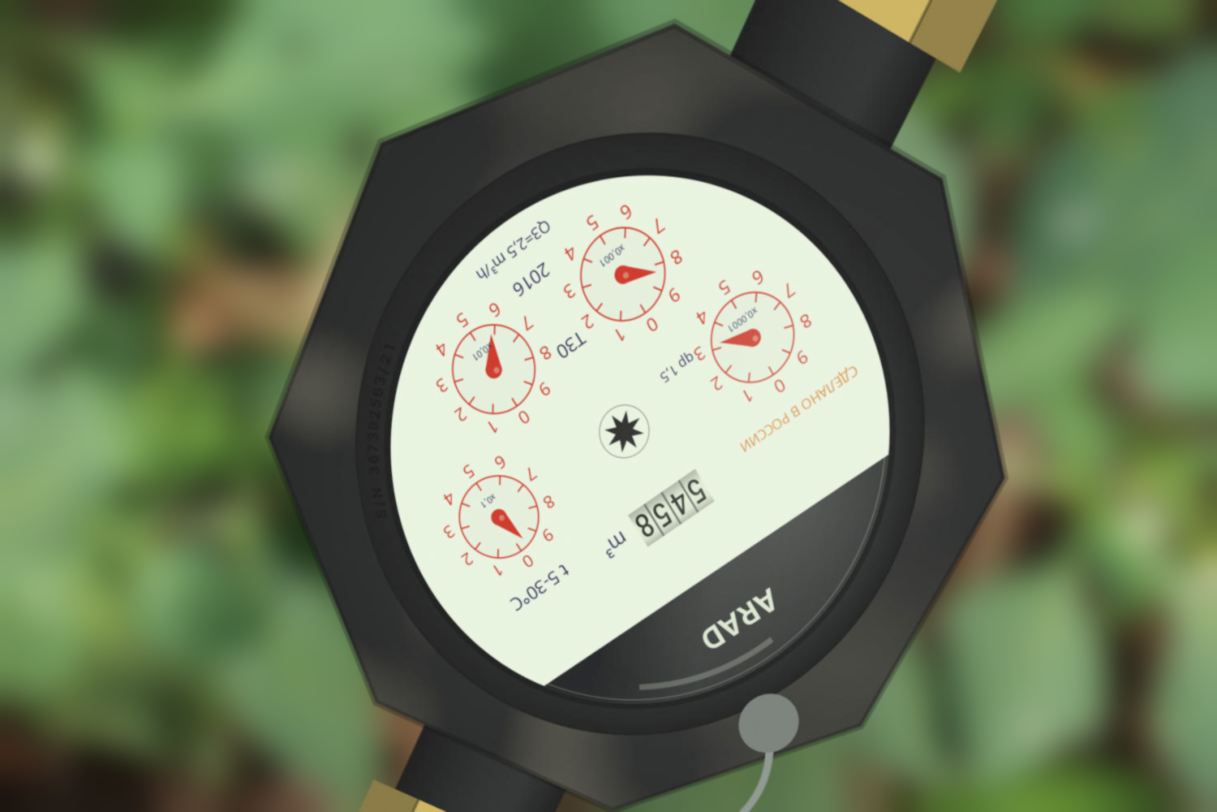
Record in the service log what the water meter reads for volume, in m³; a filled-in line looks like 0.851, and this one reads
5457.9583
